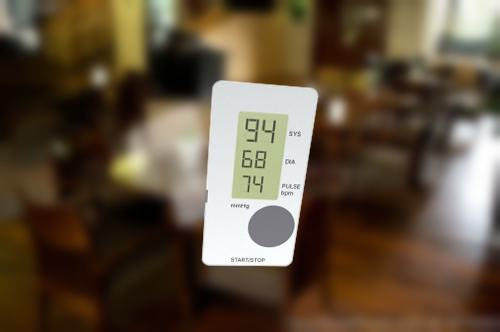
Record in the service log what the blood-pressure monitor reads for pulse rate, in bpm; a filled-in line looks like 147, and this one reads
74
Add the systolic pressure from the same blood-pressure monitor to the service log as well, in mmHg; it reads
94
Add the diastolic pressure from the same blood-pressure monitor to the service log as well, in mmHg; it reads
68
